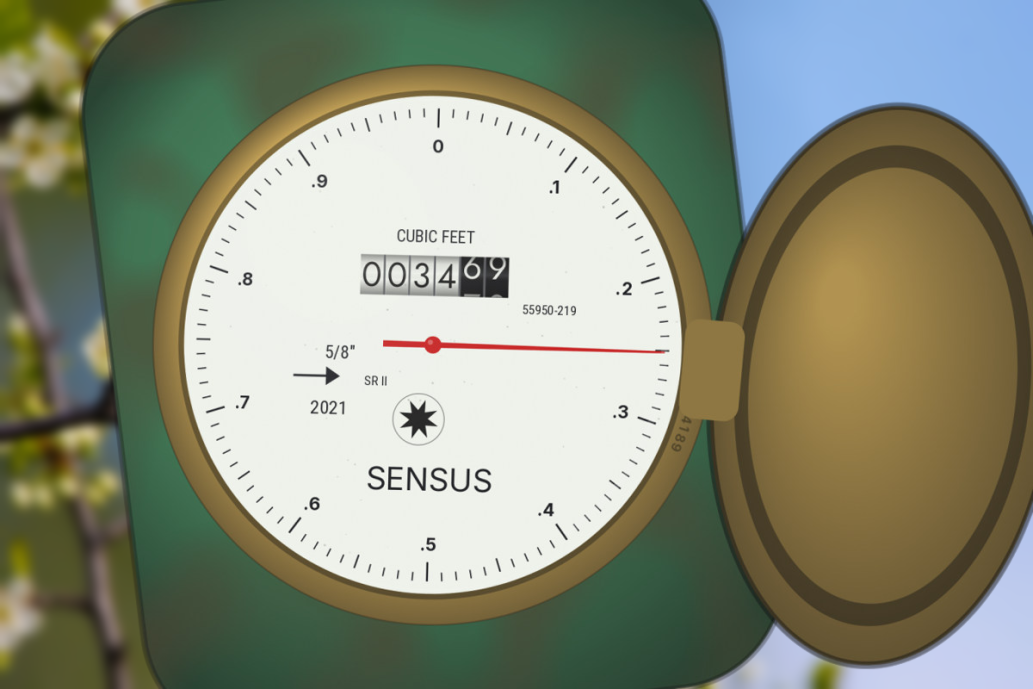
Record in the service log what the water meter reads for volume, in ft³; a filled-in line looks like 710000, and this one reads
3469.25
